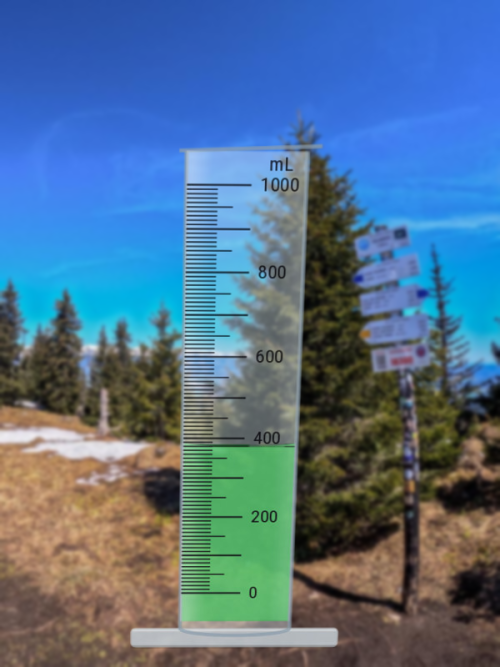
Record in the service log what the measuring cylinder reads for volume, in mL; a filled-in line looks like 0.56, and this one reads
380
